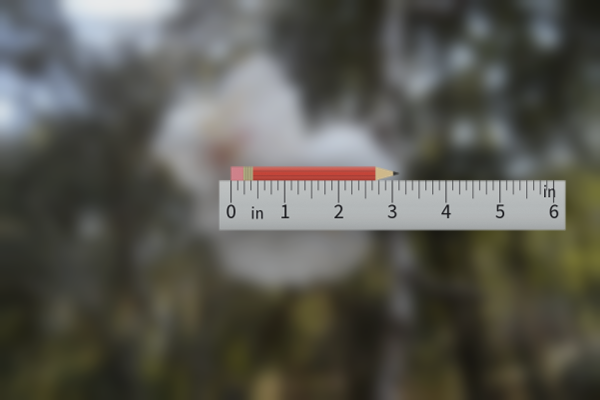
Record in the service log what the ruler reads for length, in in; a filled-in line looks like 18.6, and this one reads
3.125
